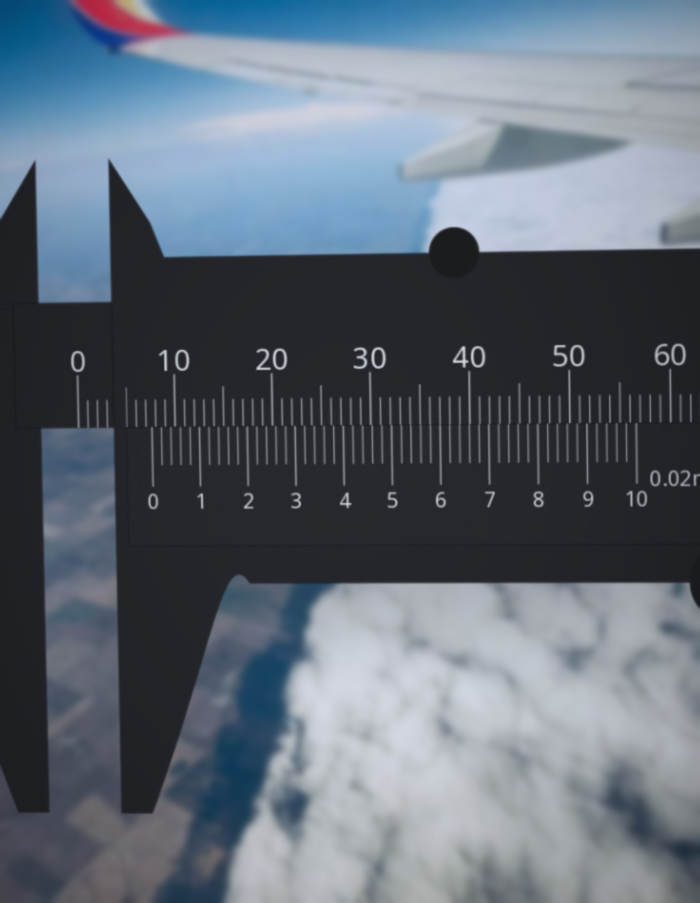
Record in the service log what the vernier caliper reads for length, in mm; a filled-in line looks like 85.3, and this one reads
7.6
